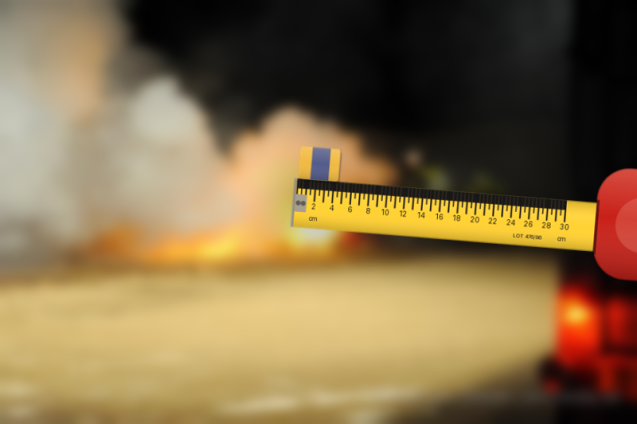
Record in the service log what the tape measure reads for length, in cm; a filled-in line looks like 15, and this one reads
4.5
